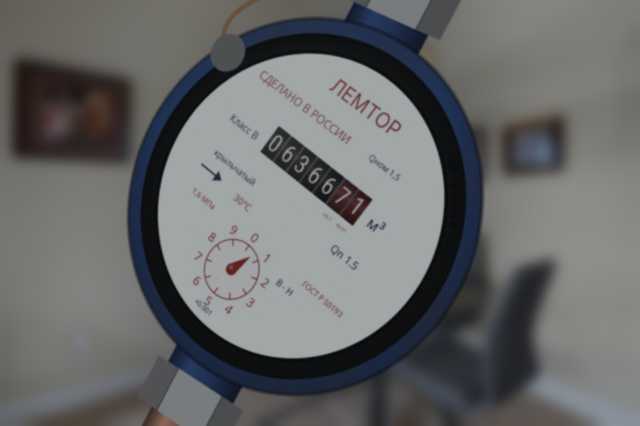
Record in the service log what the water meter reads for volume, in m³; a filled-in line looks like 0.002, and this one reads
6366.710
